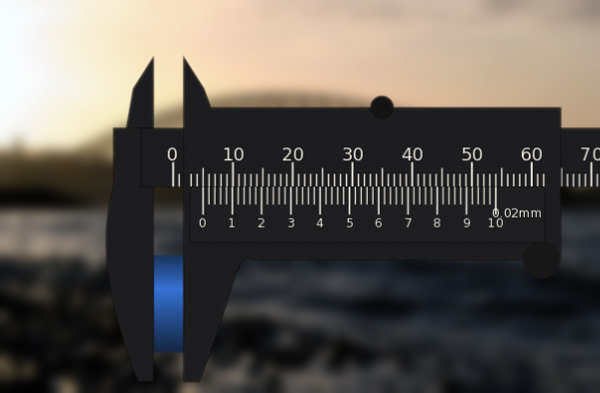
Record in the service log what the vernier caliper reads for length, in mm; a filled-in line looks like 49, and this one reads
5.0
